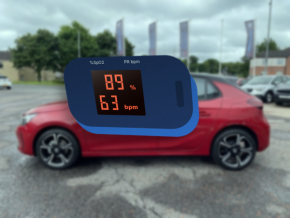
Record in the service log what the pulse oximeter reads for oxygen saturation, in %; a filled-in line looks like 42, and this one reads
89
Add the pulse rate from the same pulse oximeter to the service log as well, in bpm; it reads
63
